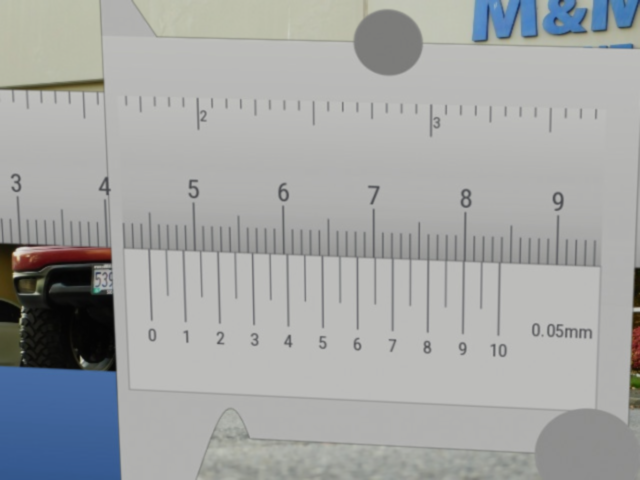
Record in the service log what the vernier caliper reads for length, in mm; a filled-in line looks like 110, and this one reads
44.8
